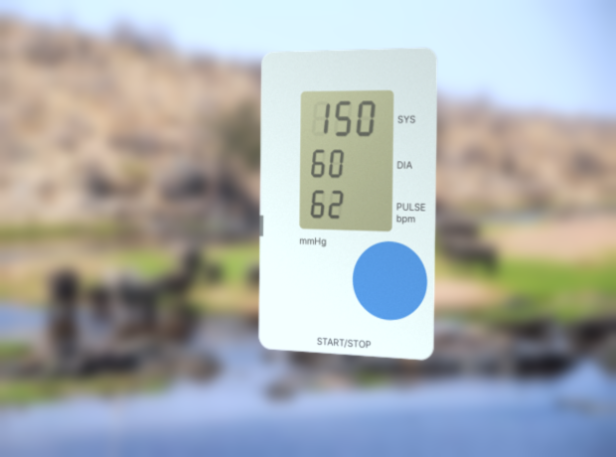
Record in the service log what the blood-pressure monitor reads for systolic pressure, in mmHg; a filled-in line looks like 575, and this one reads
150
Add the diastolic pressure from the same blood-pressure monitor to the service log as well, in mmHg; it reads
60
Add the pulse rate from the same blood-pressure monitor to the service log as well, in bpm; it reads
62
